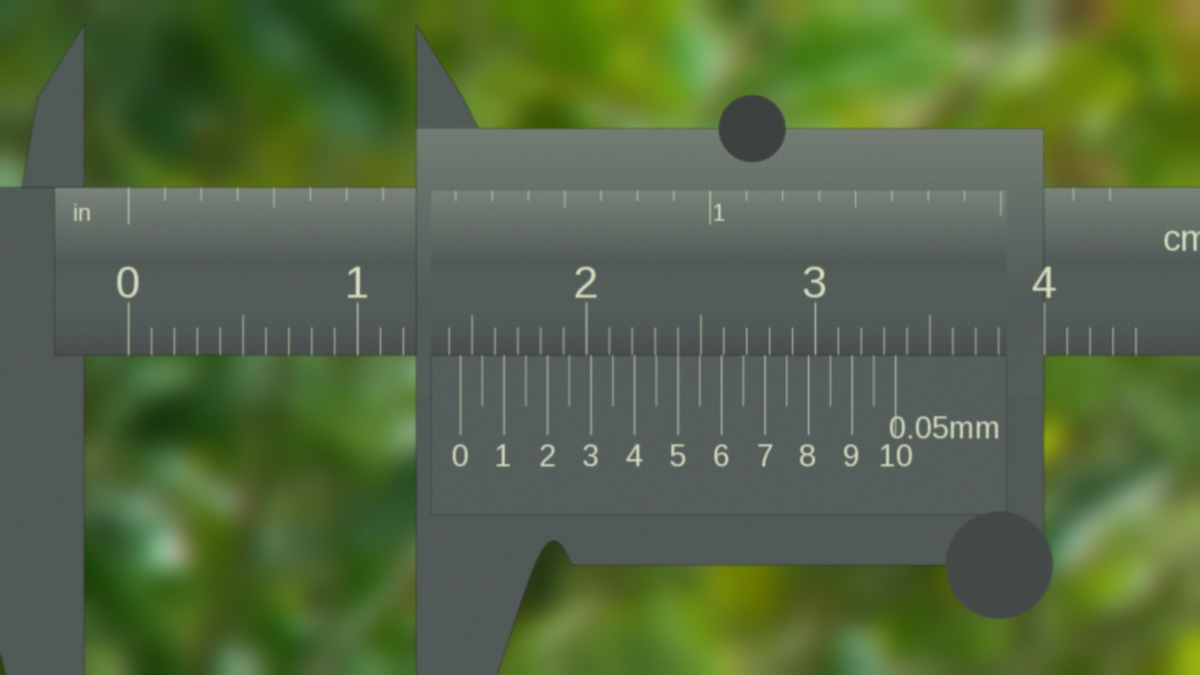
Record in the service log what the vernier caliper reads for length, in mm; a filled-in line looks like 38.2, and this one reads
14.5
